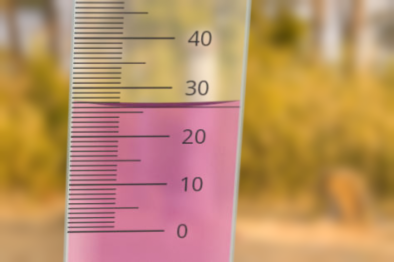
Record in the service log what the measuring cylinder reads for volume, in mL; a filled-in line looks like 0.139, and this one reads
26
